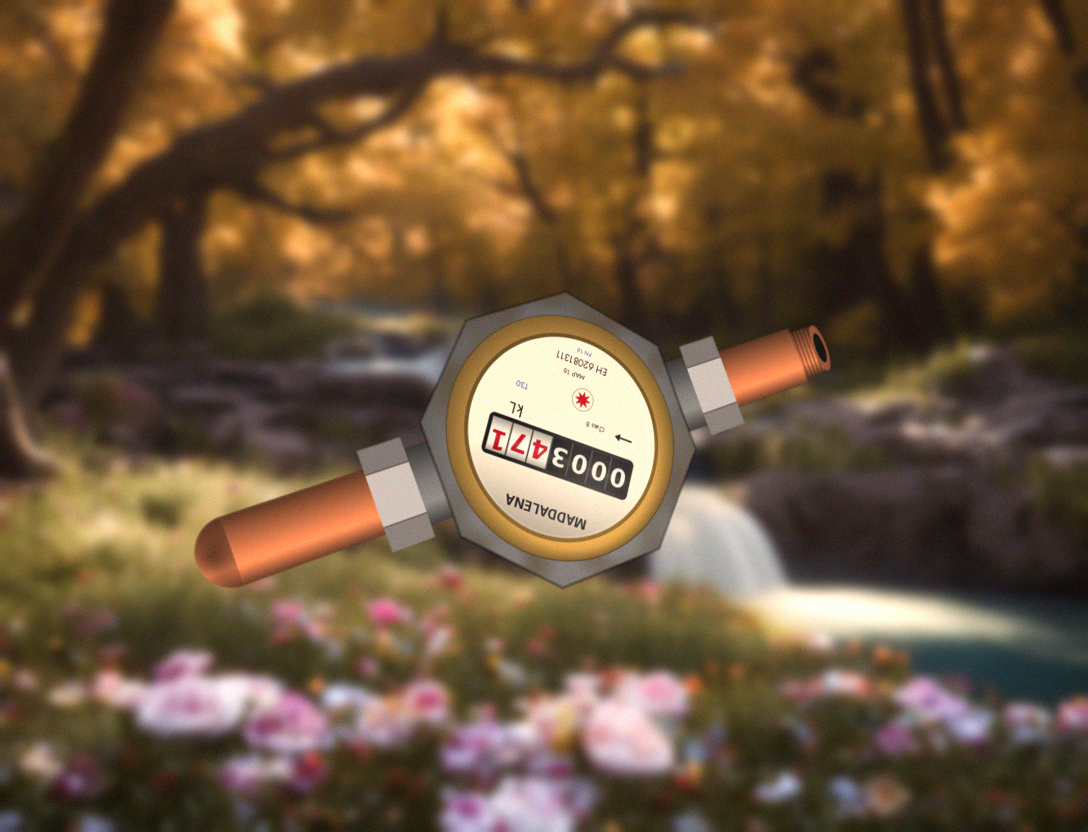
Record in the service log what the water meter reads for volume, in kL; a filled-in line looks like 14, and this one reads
3.471
